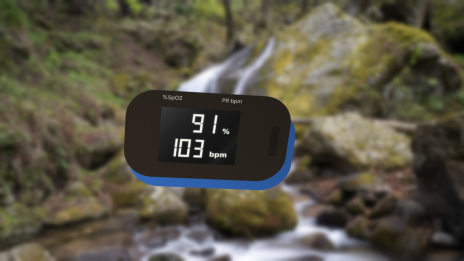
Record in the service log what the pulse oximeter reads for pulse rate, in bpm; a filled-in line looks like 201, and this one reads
103
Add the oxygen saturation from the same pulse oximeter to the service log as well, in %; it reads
91
